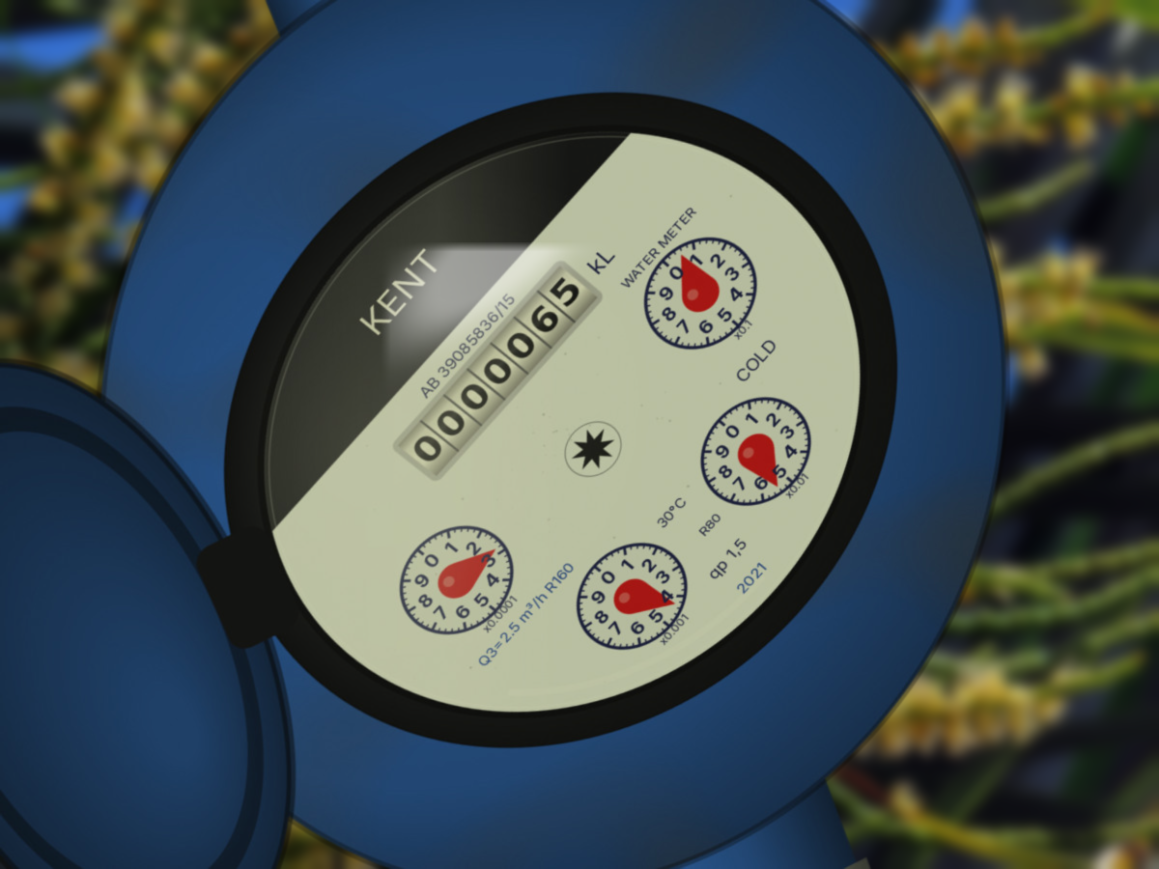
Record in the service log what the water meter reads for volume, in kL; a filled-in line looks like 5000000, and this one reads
65.0542
